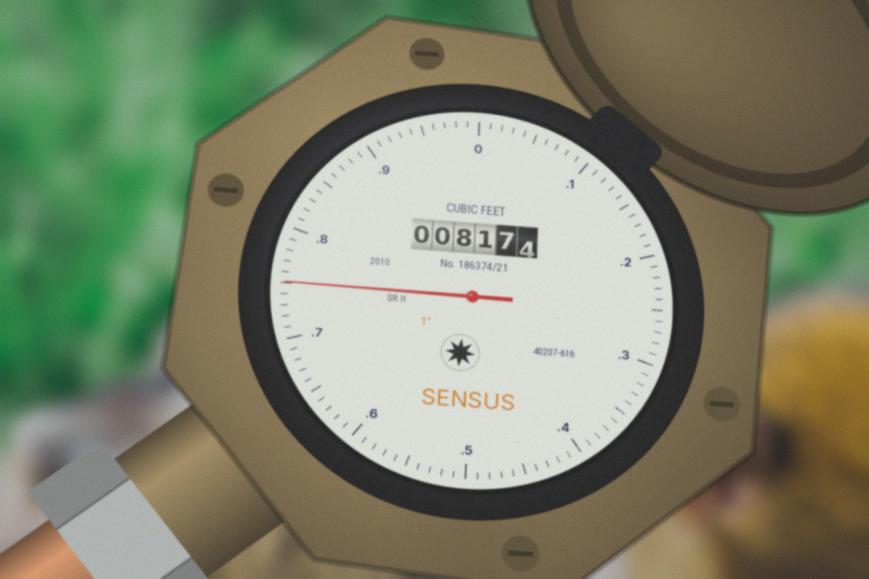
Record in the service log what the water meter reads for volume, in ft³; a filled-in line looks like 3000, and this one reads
8173.75
